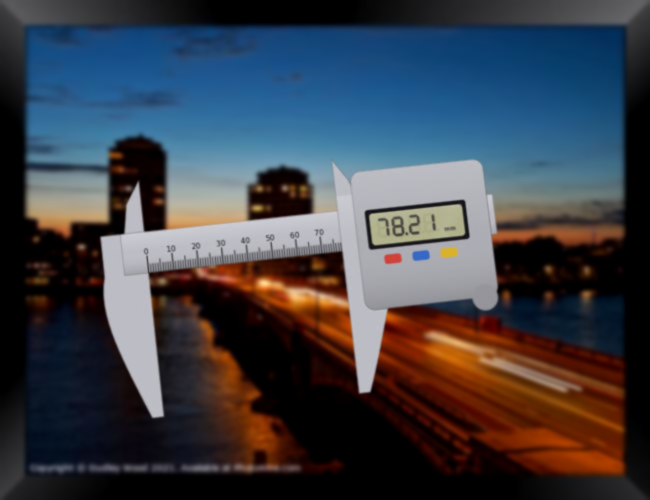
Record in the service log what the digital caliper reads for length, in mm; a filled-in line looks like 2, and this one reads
78.21
